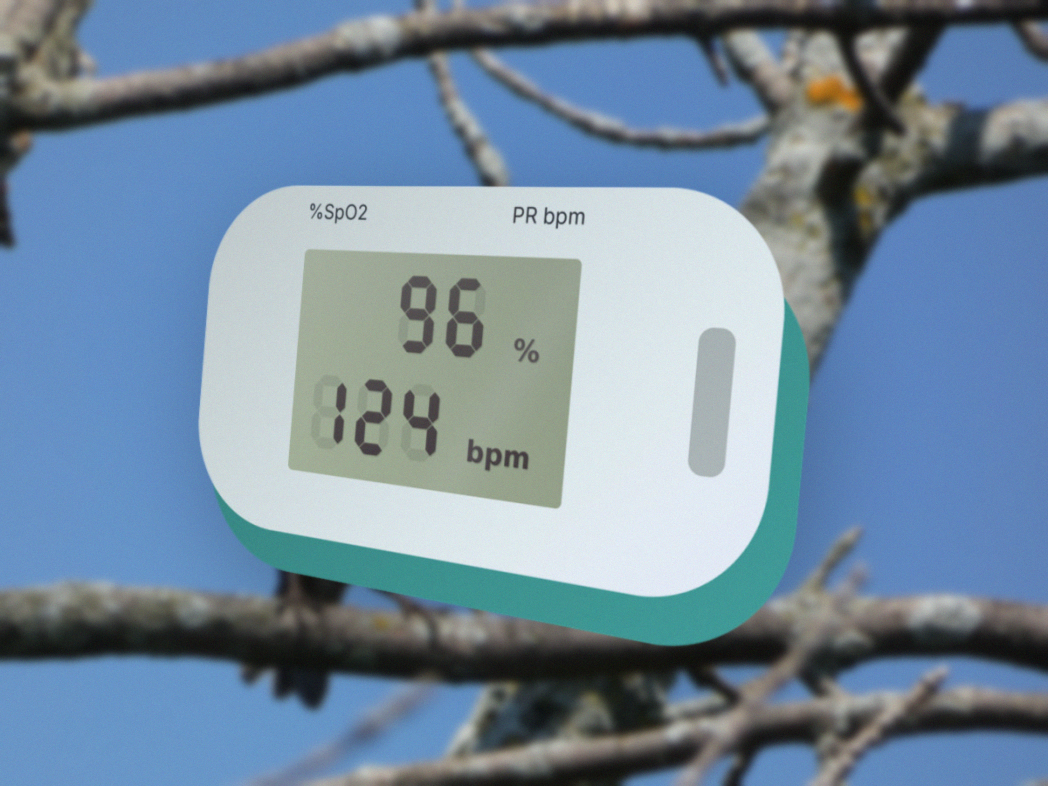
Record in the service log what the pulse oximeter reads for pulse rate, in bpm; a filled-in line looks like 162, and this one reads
124
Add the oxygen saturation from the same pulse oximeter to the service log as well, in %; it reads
96
